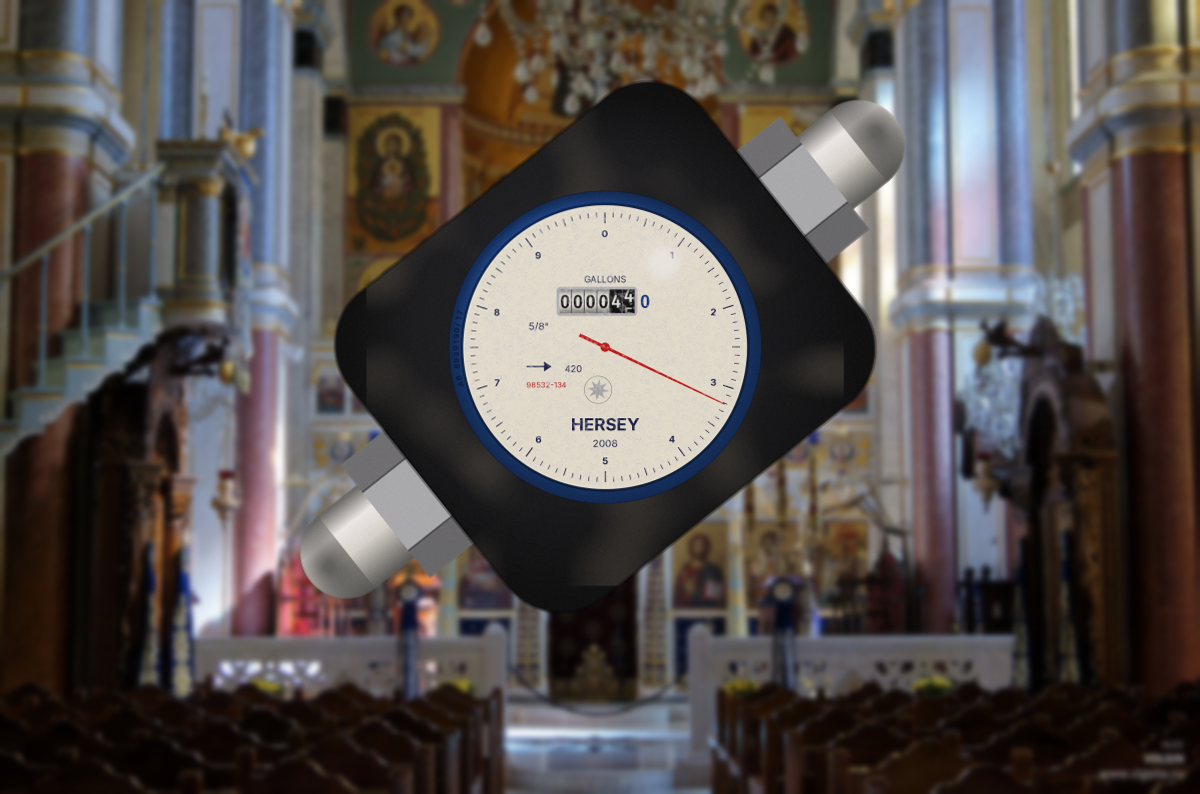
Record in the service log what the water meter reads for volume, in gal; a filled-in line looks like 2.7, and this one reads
443.2
